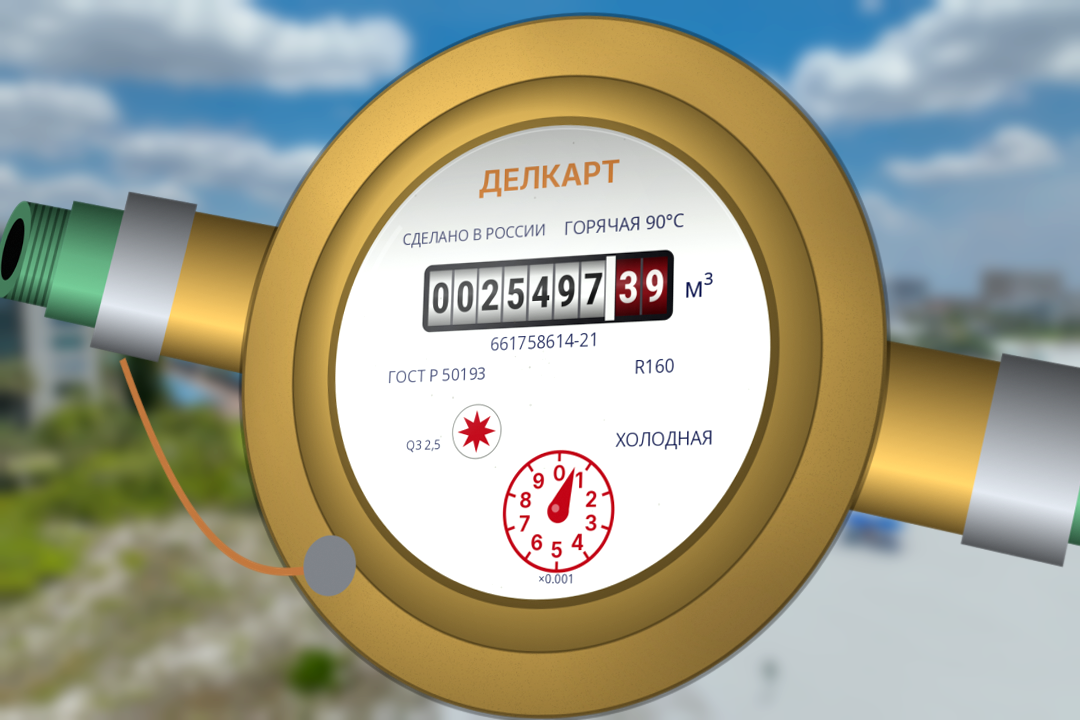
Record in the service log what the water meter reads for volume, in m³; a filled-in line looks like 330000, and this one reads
25497.390
